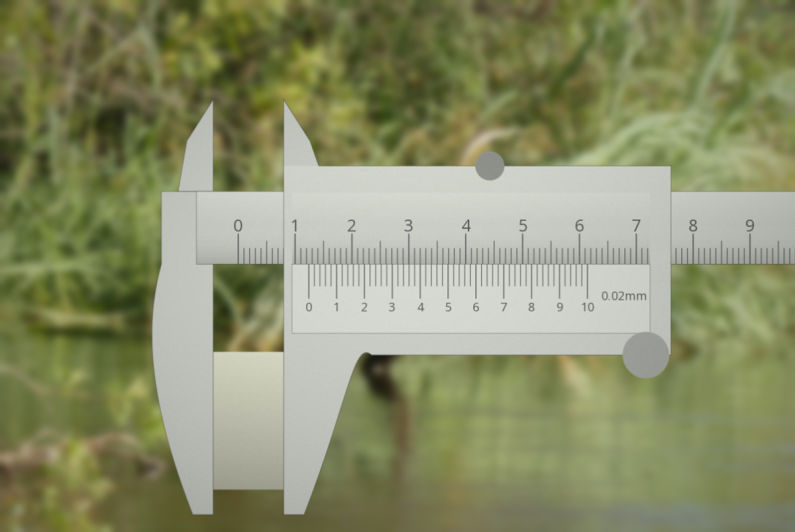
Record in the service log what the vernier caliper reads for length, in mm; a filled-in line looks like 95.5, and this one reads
12.4
